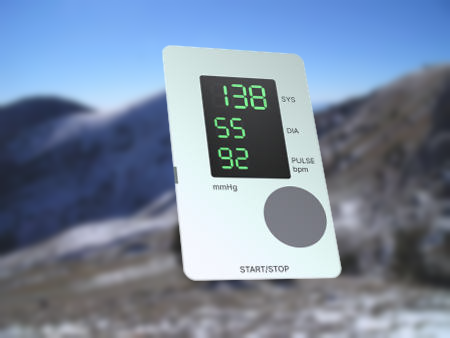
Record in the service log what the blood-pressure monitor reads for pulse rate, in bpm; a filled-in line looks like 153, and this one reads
92
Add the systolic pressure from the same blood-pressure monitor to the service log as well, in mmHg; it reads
138
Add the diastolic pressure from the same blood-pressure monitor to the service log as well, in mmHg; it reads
55
